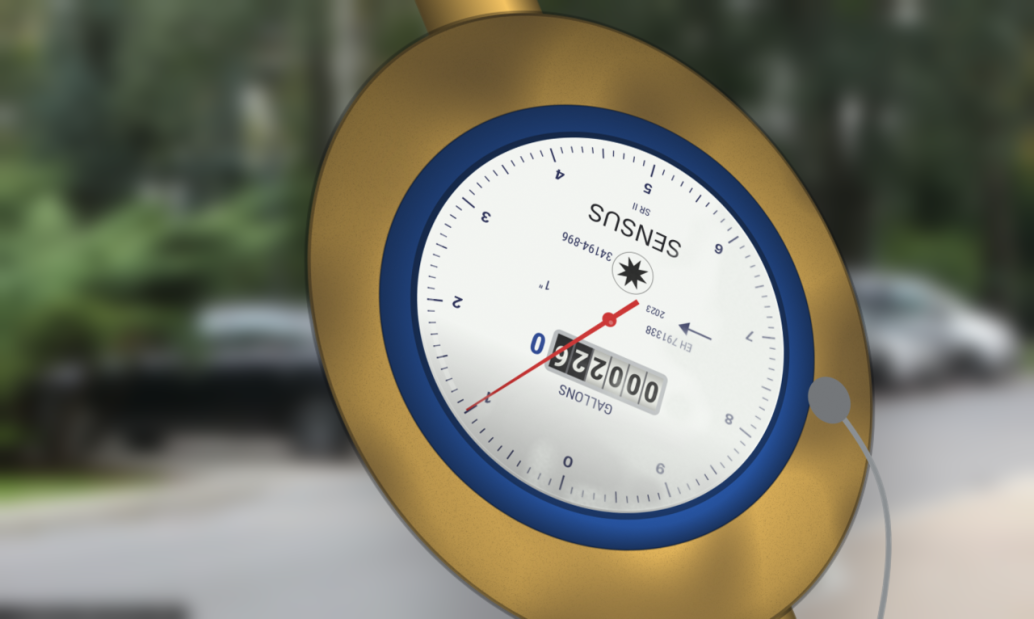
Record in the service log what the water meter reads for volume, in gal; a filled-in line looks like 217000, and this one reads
2261.0
